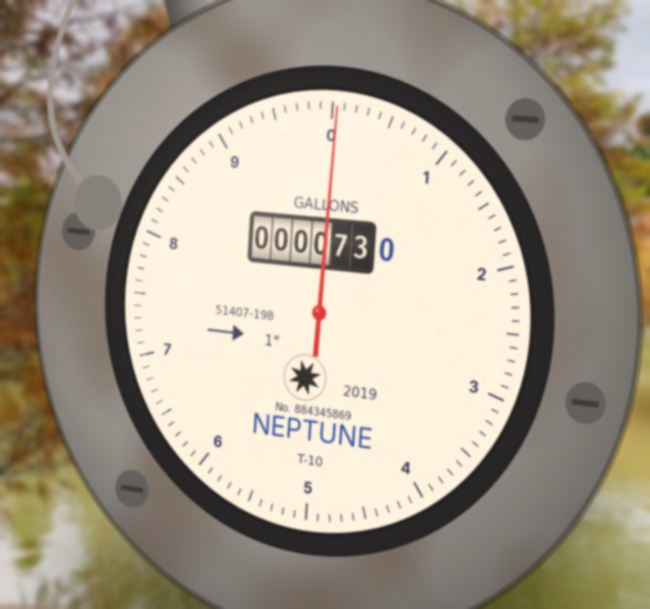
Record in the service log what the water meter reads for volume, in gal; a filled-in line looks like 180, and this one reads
730.0
